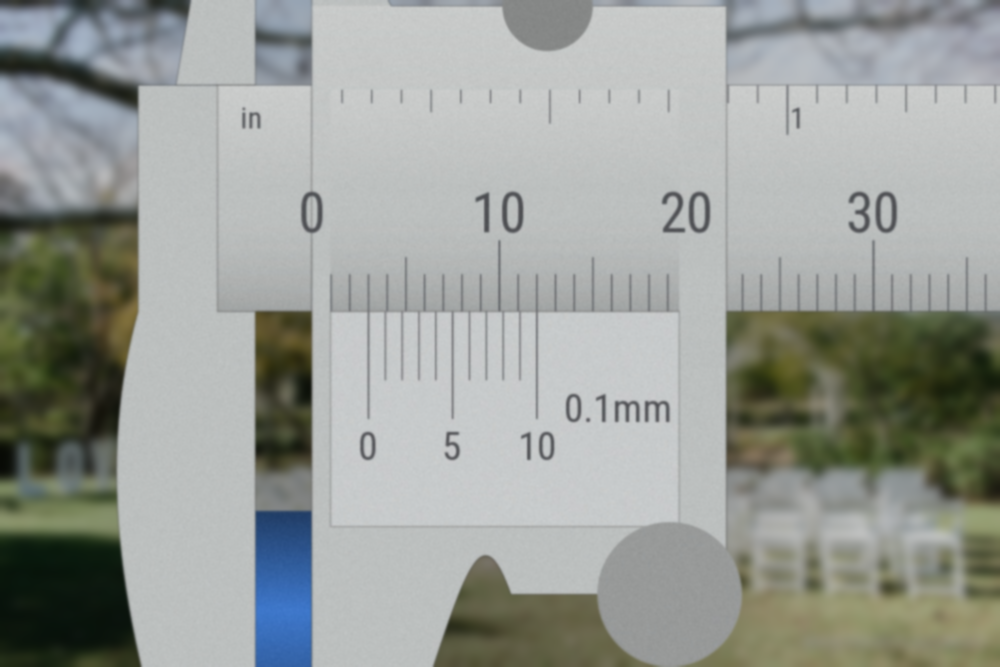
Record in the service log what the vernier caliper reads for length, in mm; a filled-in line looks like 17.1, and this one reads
3.0
